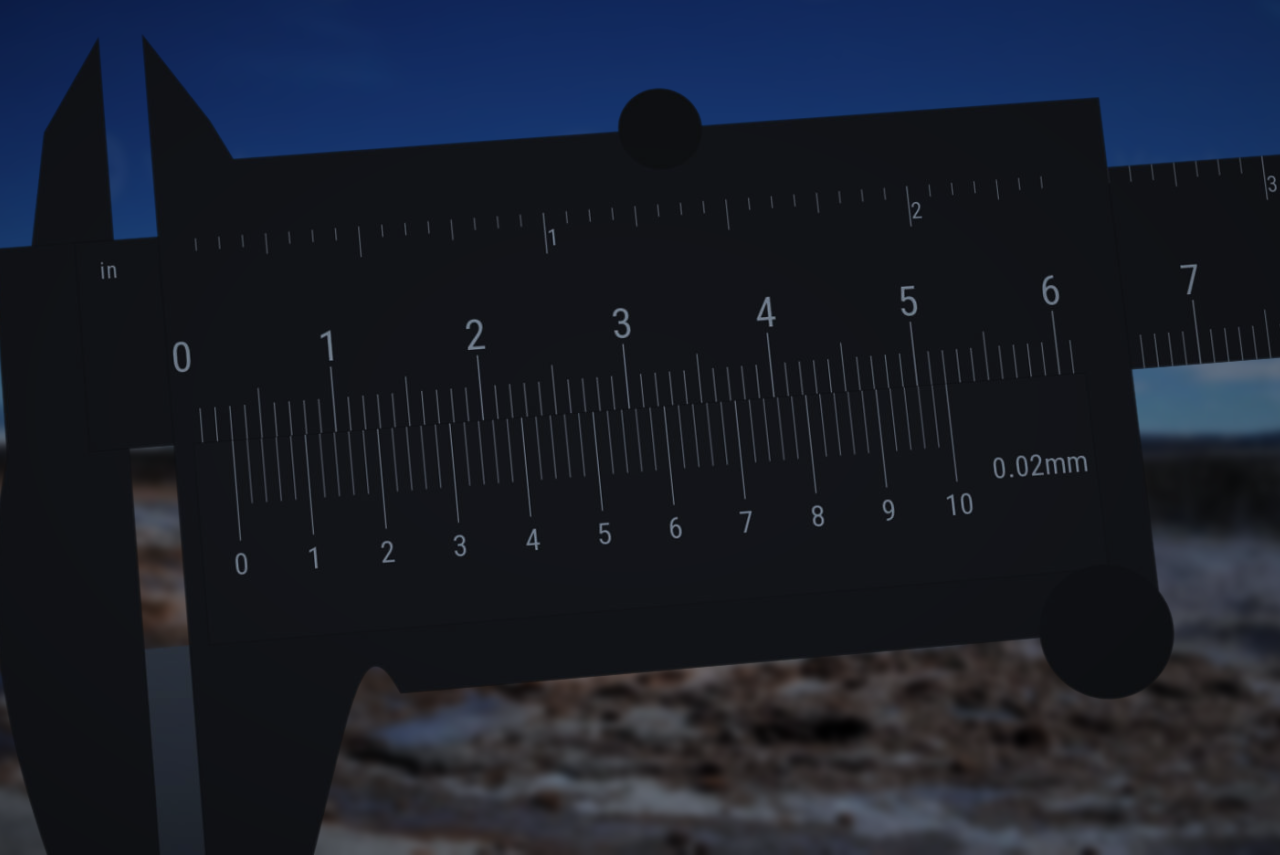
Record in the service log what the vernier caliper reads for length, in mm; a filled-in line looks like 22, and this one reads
3.0
